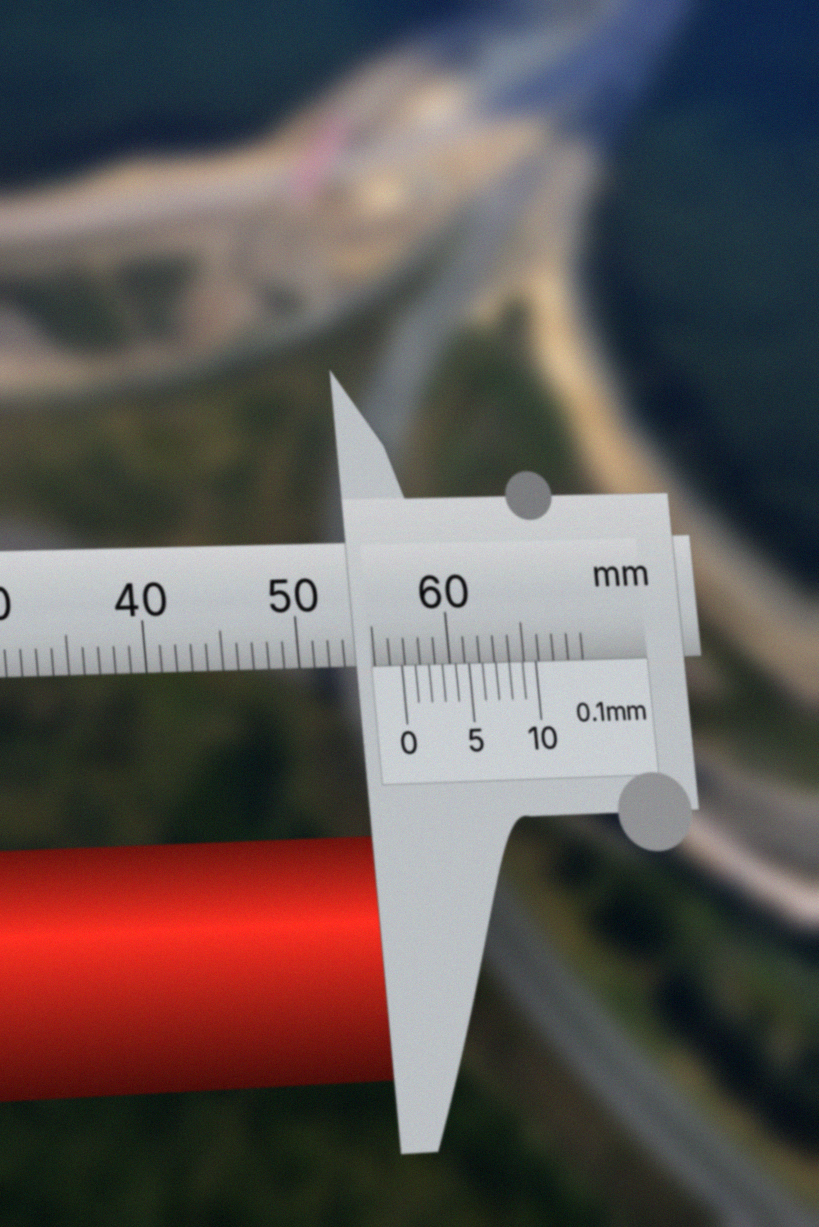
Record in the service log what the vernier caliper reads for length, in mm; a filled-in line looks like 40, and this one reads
56.8
